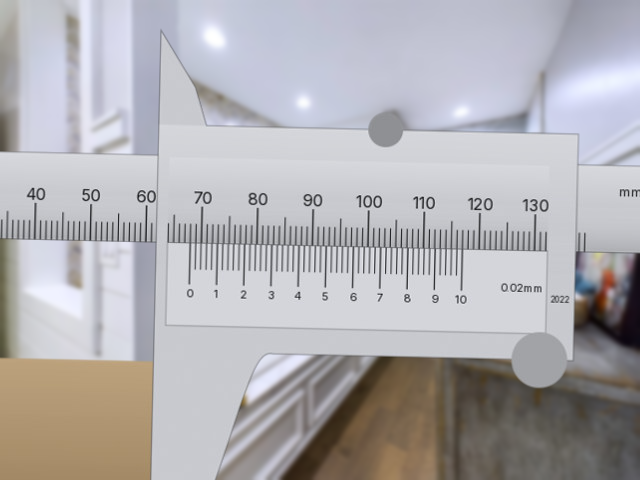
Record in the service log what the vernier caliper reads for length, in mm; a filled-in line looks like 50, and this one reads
68.0
